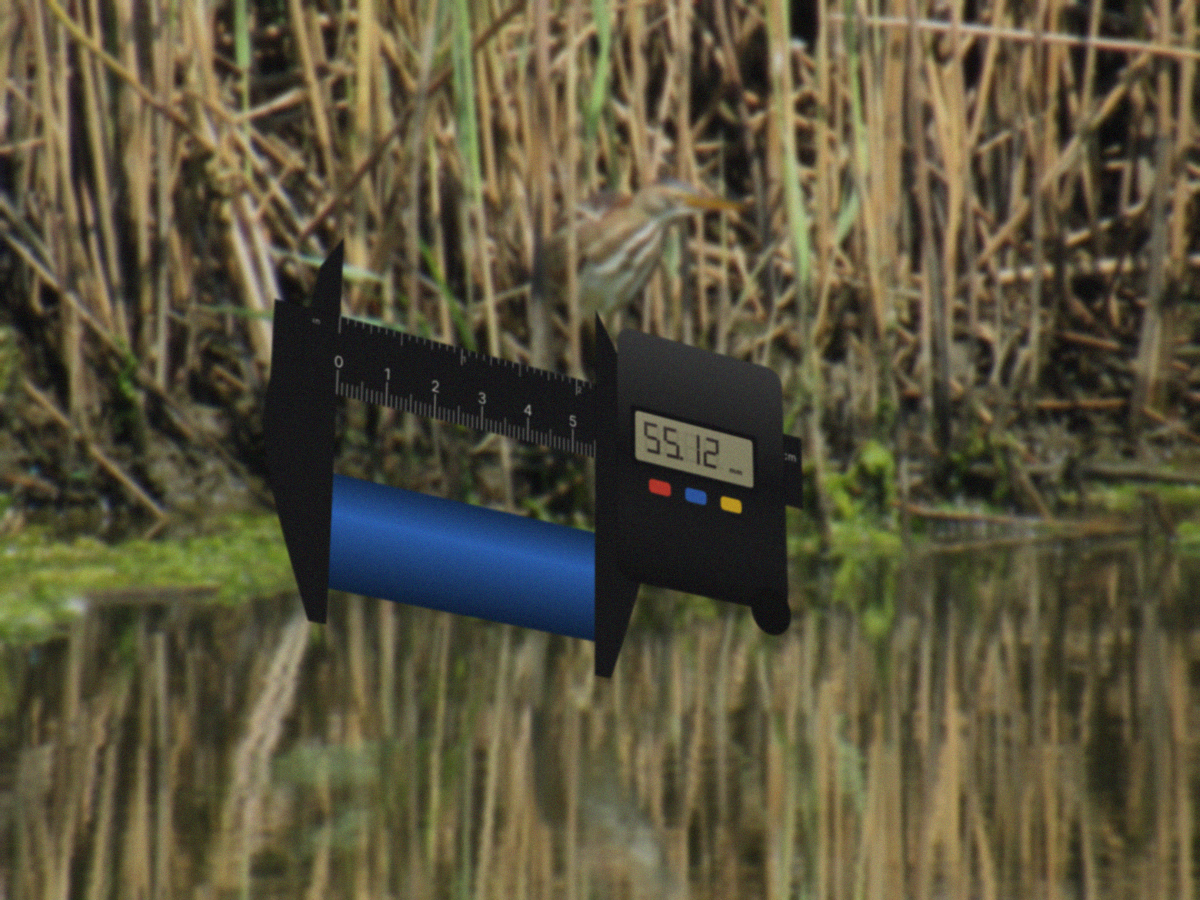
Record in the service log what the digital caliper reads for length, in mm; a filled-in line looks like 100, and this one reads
55.12
